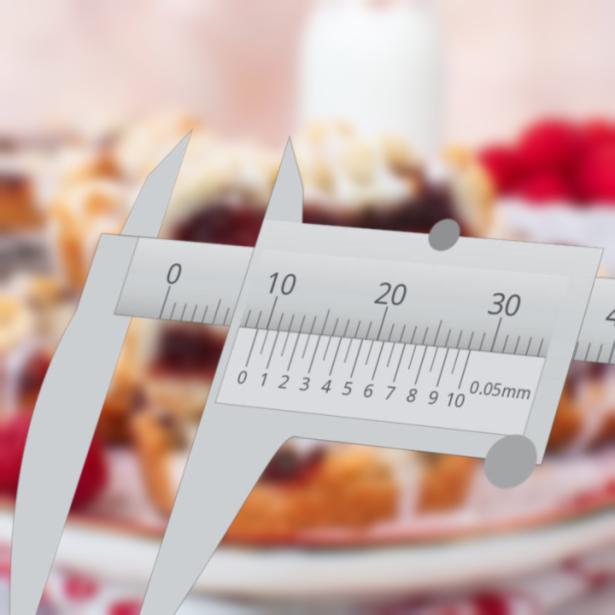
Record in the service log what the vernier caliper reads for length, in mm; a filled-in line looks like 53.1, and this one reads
9.2
